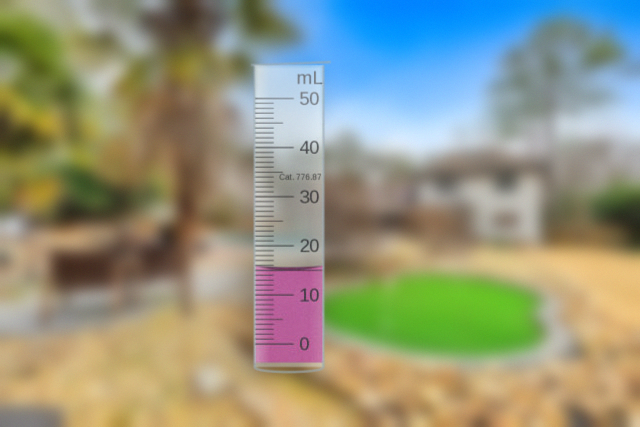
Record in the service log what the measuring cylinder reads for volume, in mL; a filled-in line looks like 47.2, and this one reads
15
